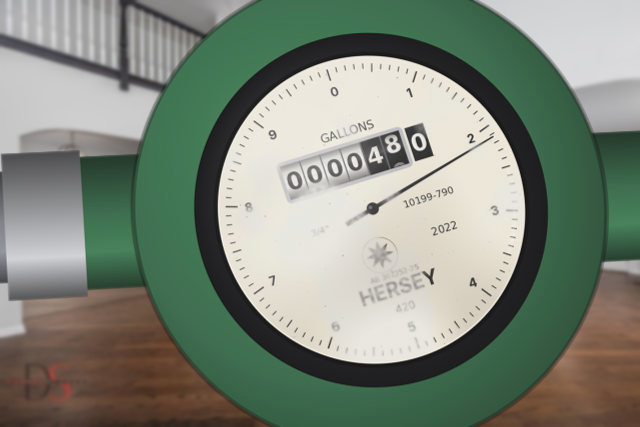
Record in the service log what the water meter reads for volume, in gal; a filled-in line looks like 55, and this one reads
482.1
